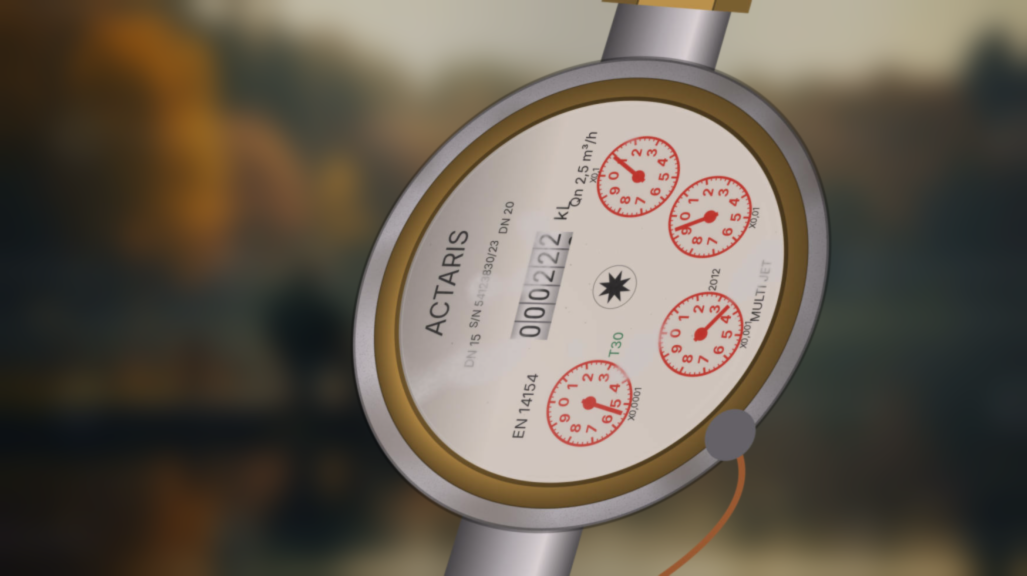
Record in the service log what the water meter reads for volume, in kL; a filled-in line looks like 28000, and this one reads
222.0935
